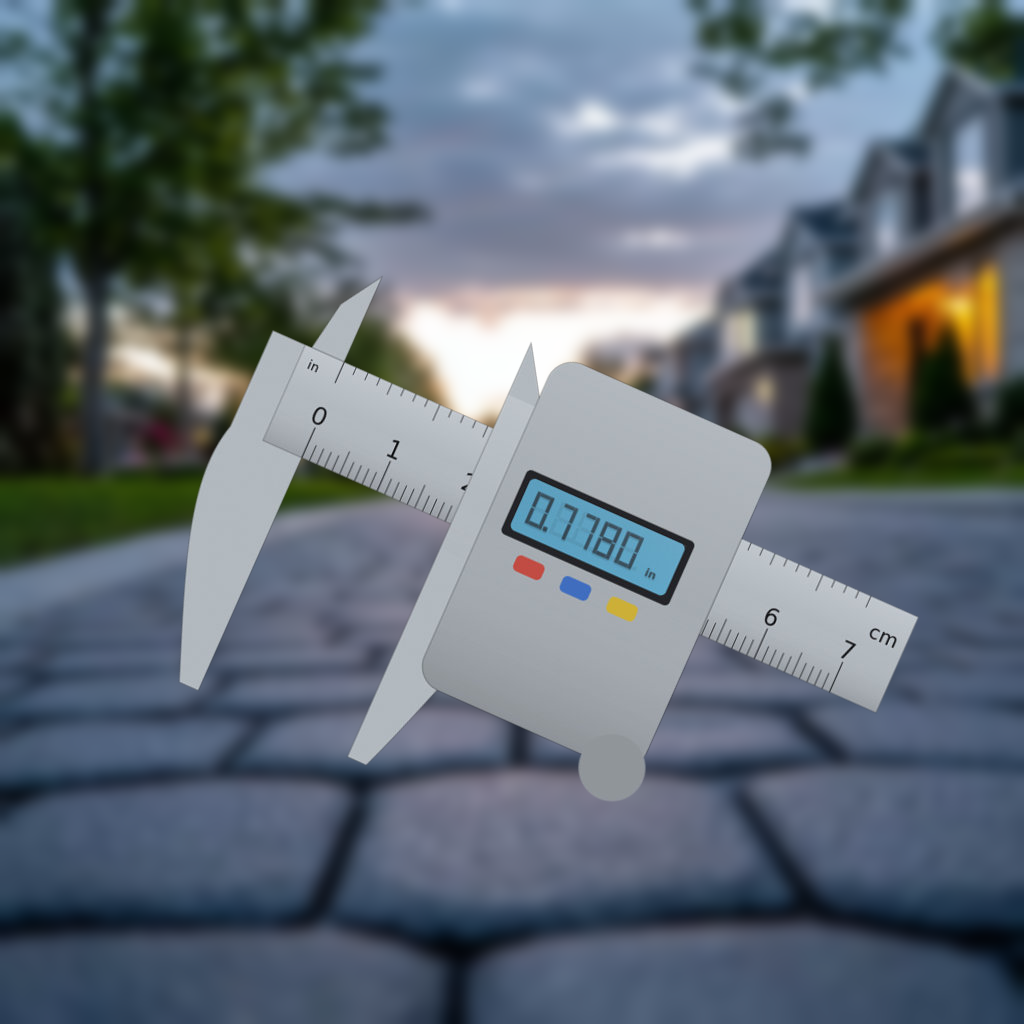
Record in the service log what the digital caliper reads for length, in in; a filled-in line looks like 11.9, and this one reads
0.7780
